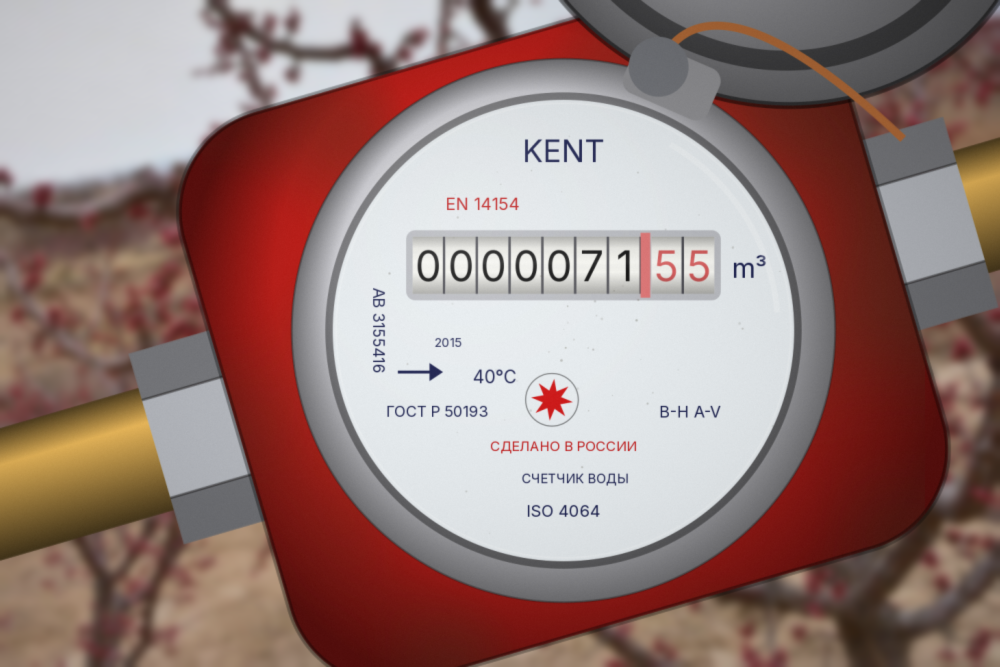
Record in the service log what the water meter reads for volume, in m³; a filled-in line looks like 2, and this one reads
71.55
